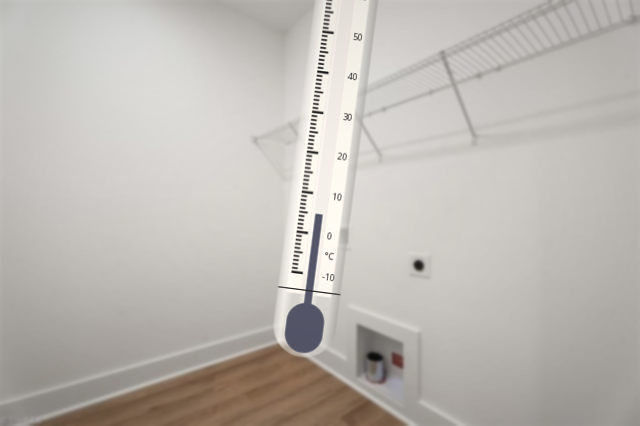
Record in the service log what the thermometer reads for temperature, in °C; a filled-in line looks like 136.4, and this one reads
5
